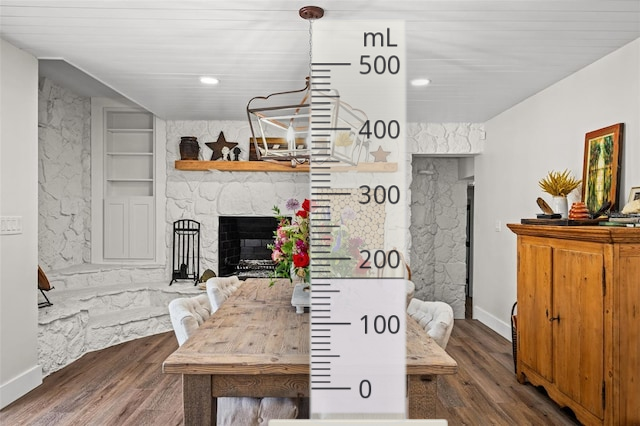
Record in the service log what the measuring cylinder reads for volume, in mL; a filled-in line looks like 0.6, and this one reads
170
